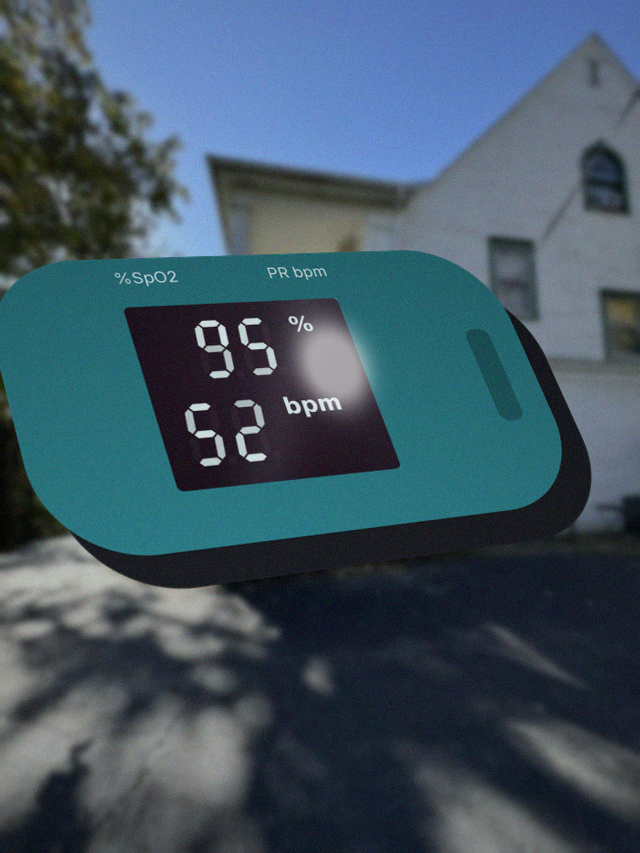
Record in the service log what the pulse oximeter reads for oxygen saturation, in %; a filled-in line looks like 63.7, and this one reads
95
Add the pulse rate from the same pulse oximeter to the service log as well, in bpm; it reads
52
